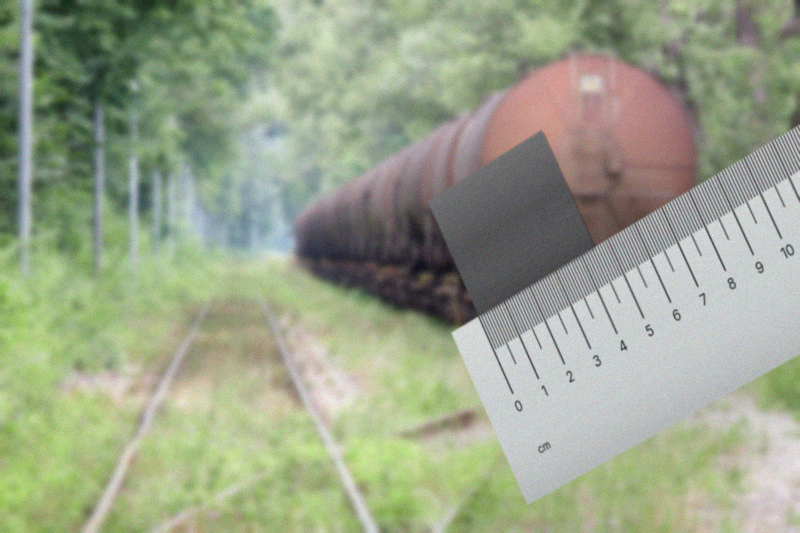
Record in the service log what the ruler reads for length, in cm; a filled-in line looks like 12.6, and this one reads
4.5
